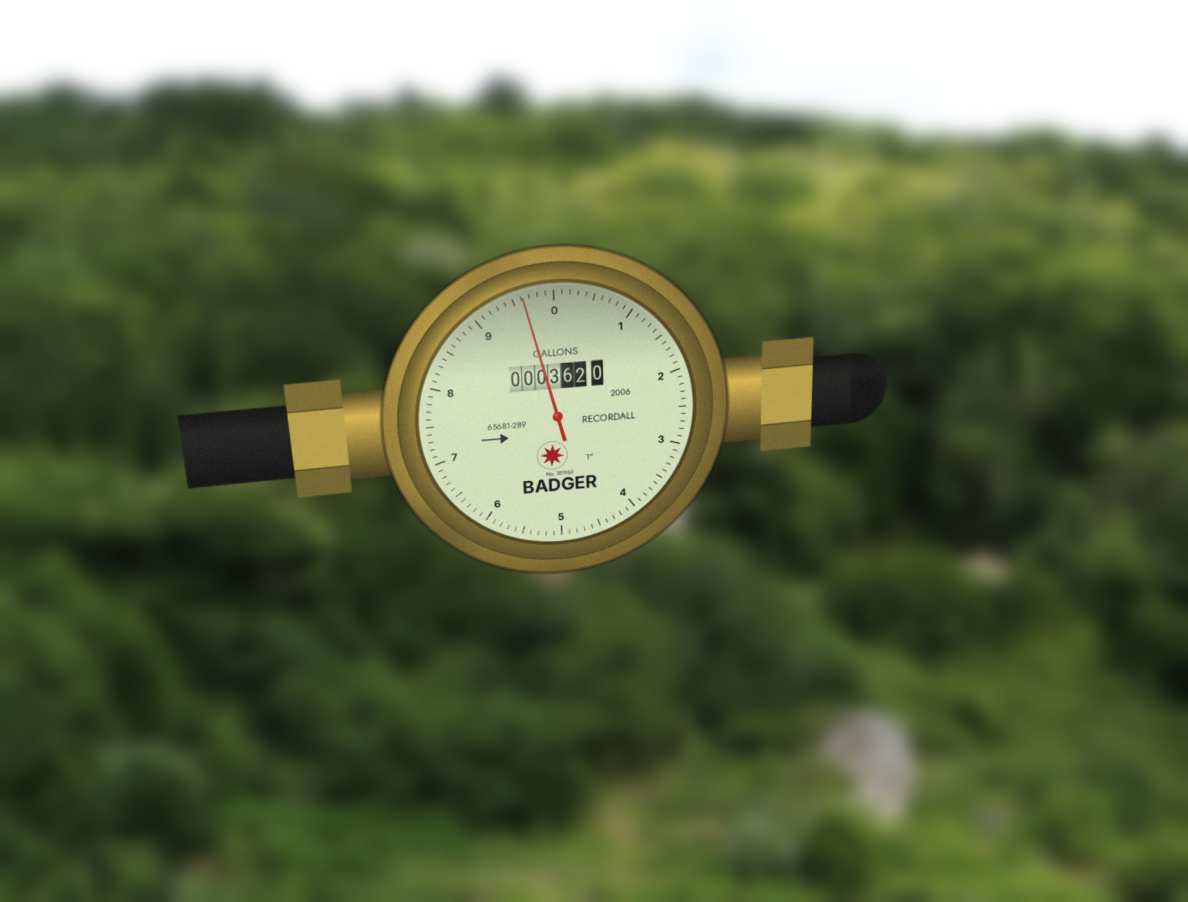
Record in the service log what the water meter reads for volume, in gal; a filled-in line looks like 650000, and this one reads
3619.6
